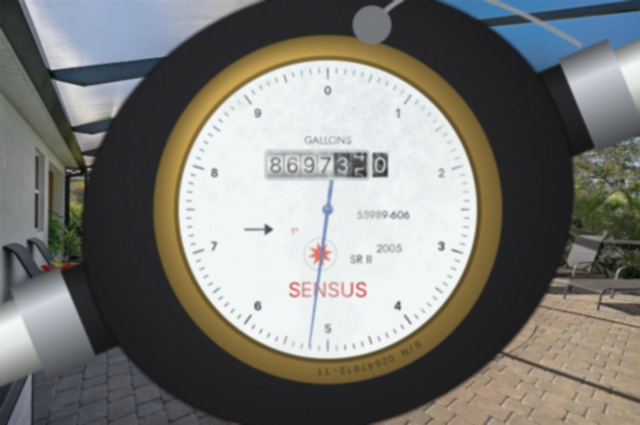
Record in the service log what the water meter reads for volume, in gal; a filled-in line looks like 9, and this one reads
8697345.2
